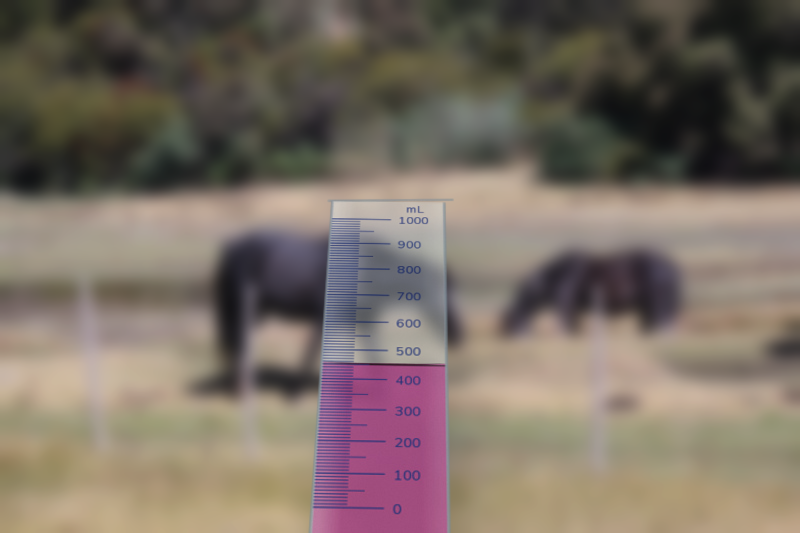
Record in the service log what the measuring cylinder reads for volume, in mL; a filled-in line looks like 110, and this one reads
450
